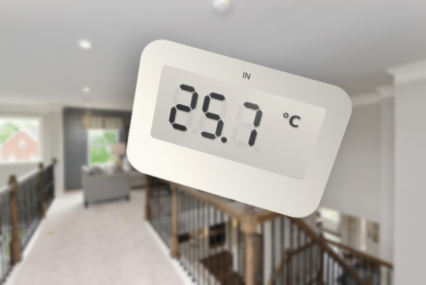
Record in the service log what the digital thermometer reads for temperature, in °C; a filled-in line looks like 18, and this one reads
25.7
